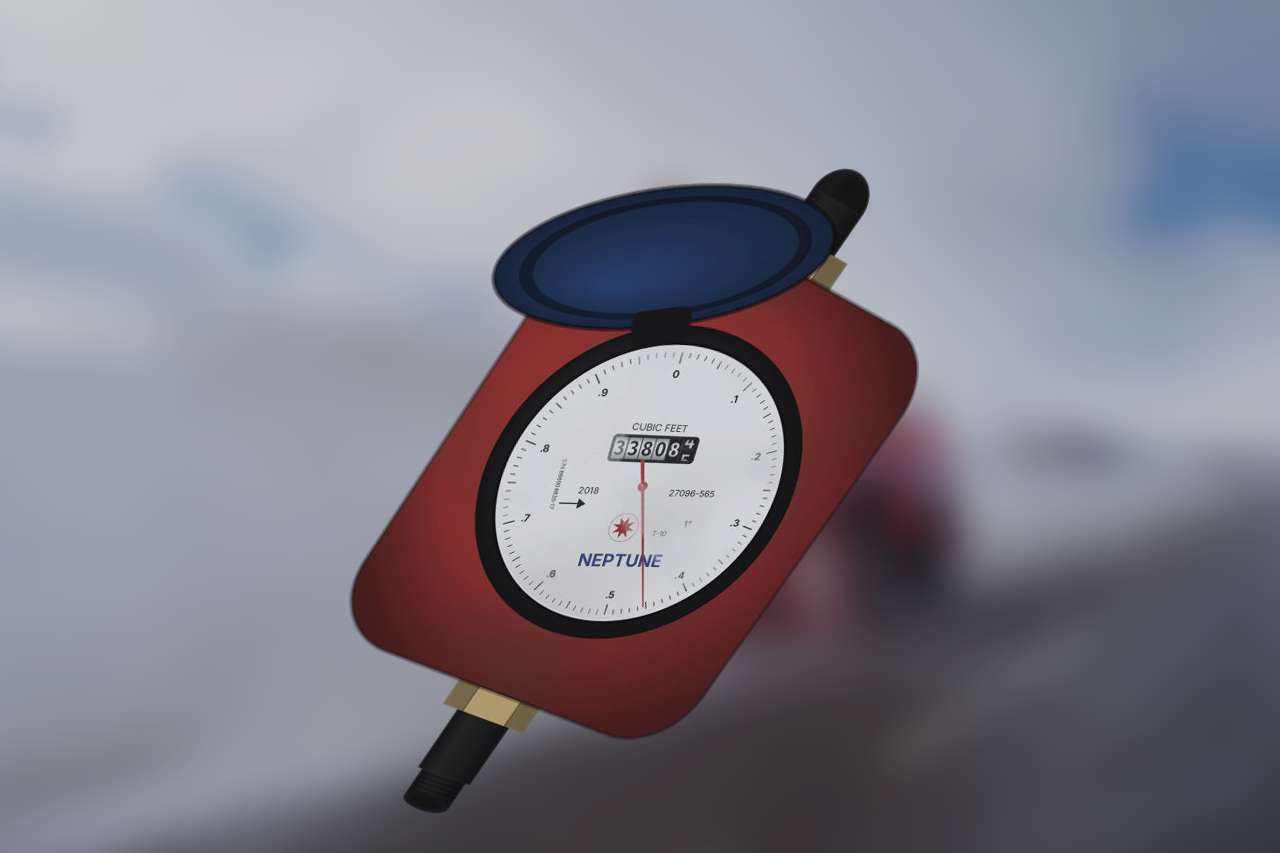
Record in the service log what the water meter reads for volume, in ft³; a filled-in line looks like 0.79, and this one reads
338084.45
